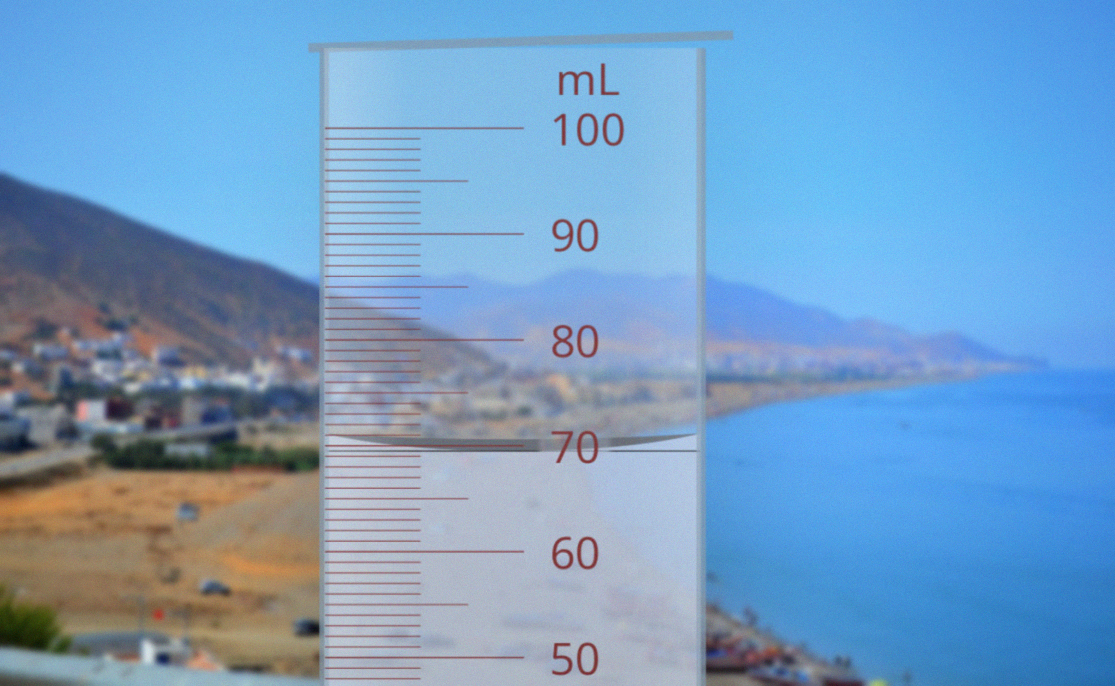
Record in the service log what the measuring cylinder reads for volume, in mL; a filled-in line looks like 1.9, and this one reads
69.5
